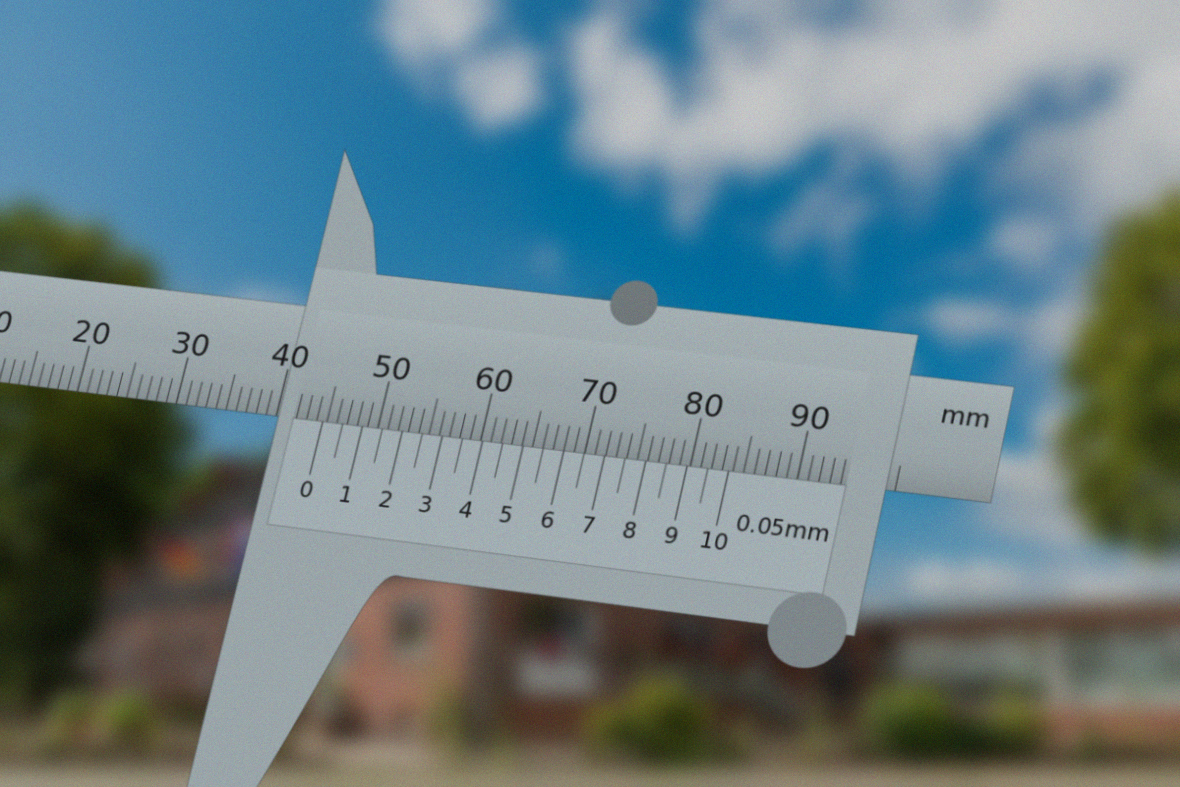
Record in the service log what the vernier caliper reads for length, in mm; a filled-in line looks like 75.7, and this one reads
44.6
